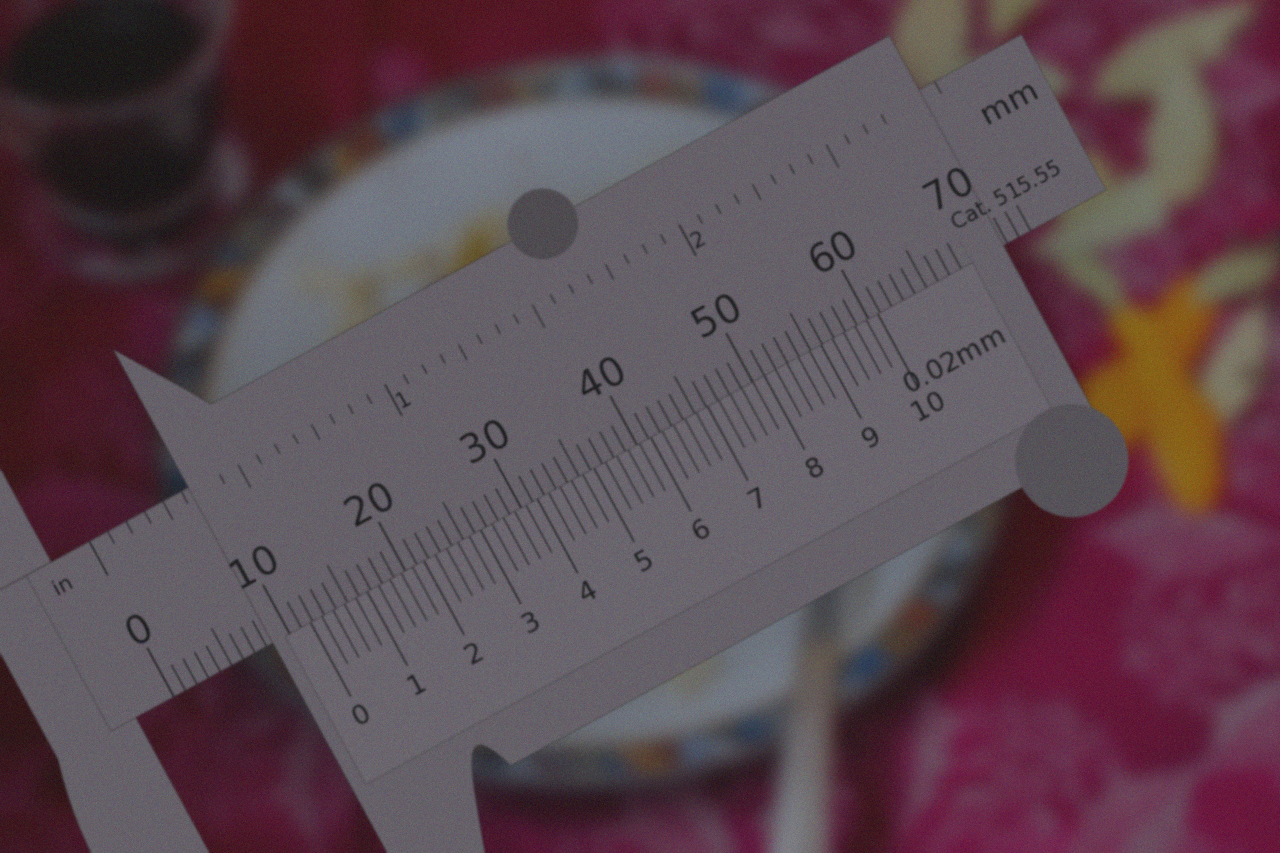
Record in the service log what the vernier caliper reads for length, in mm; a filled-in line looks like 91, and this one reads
11.8
